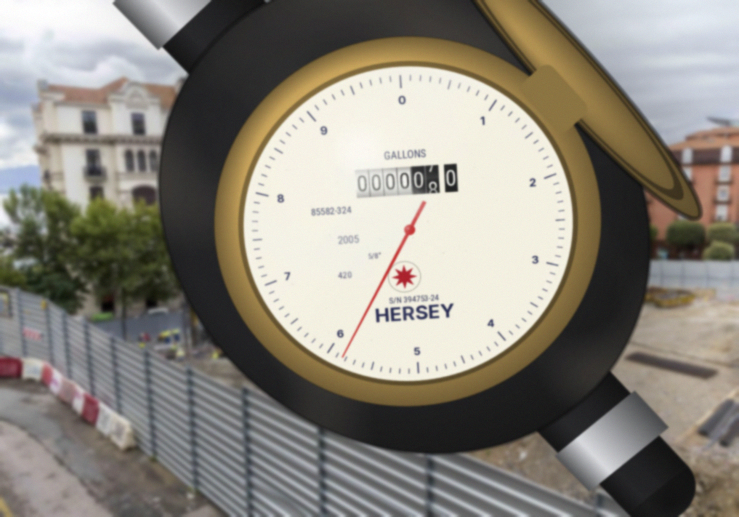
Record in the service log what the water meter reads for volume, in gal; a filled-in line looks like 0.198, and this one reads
75.8
